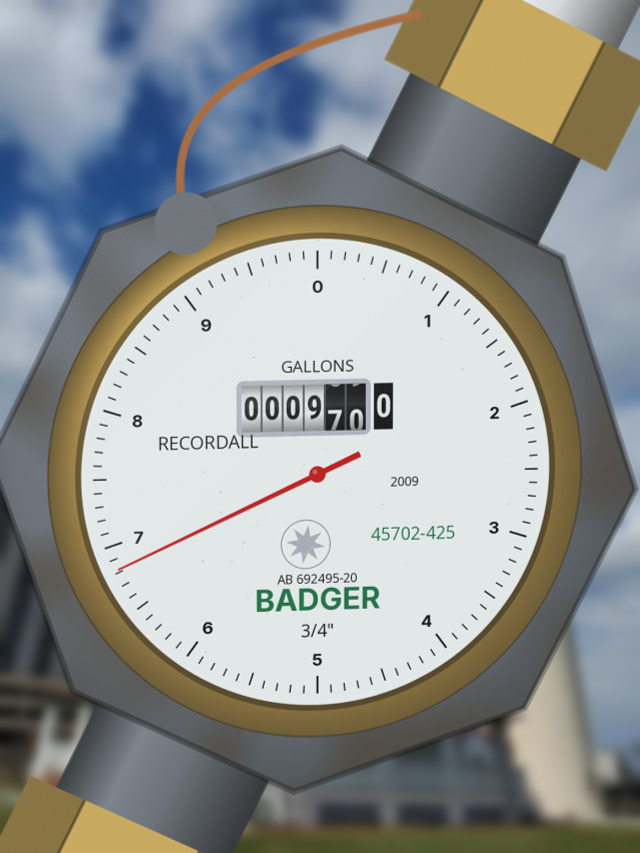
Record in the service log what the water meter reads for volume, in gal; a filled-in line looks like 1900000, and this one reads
9696.8
